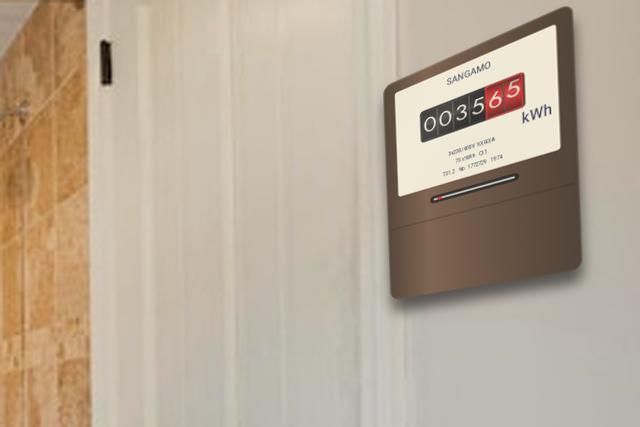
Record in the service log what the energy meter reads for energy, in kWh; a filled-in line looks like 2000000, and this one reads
35.65
